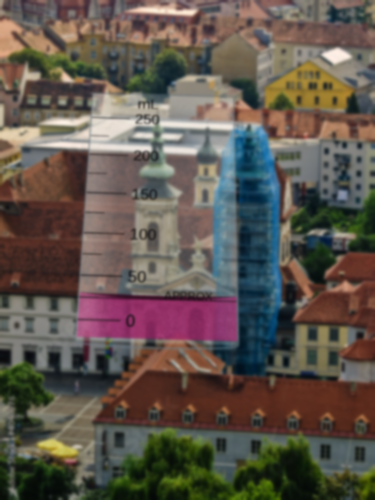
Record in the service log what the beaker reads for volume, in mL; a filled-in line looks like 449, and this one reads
25
